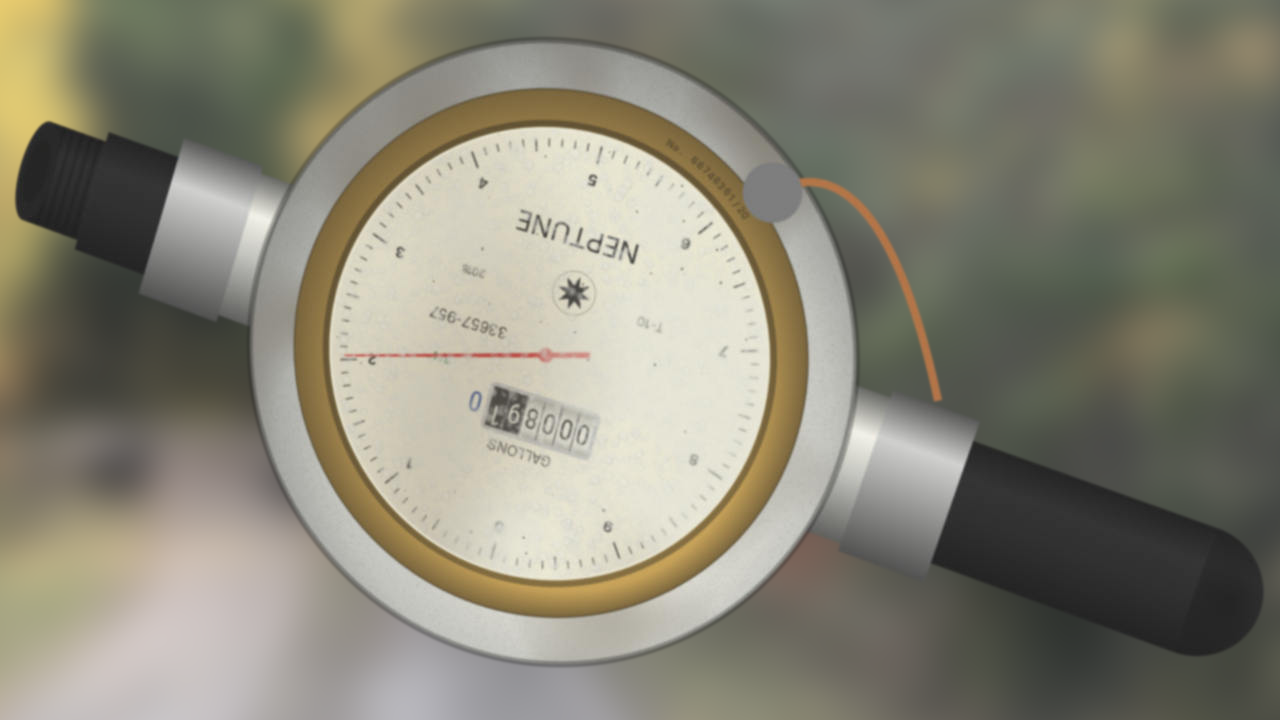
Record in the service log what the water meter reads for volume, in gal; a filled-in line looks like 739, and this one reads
8912.0
